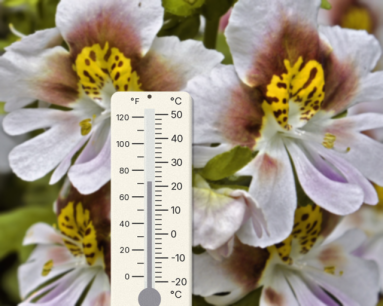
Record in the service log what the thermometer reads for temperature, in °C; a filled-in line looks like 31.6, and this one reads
22
